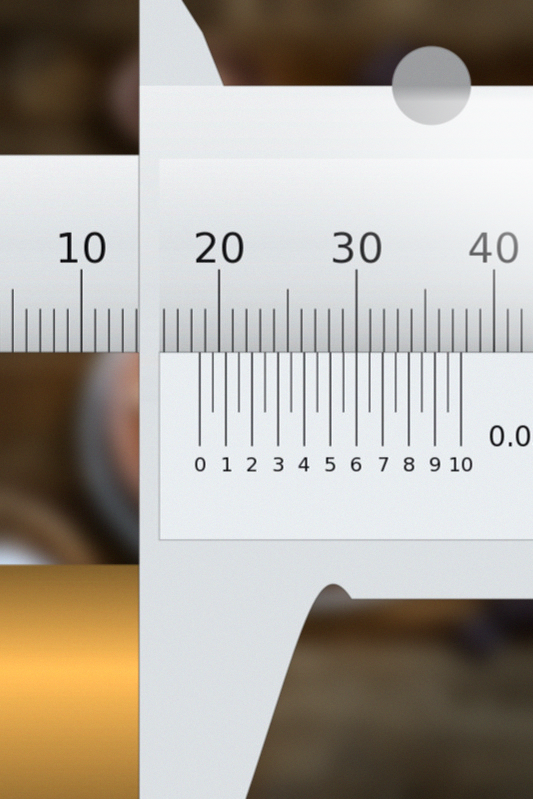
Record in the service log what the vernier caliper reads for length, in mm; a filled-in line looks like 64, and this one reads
18.6
